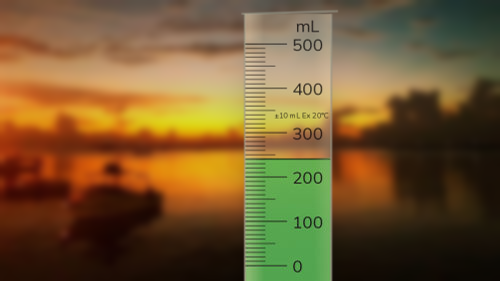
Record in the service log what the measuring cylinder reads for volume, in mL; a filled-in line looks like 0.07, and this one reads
240
